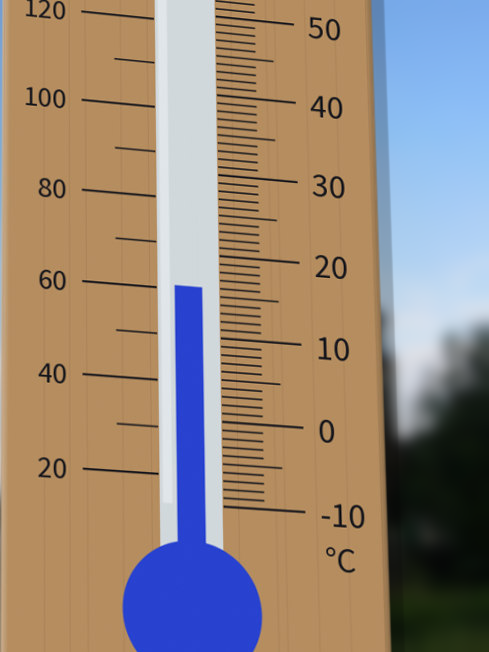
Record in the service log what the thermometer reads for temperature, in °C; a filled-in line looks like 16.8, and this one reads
16
